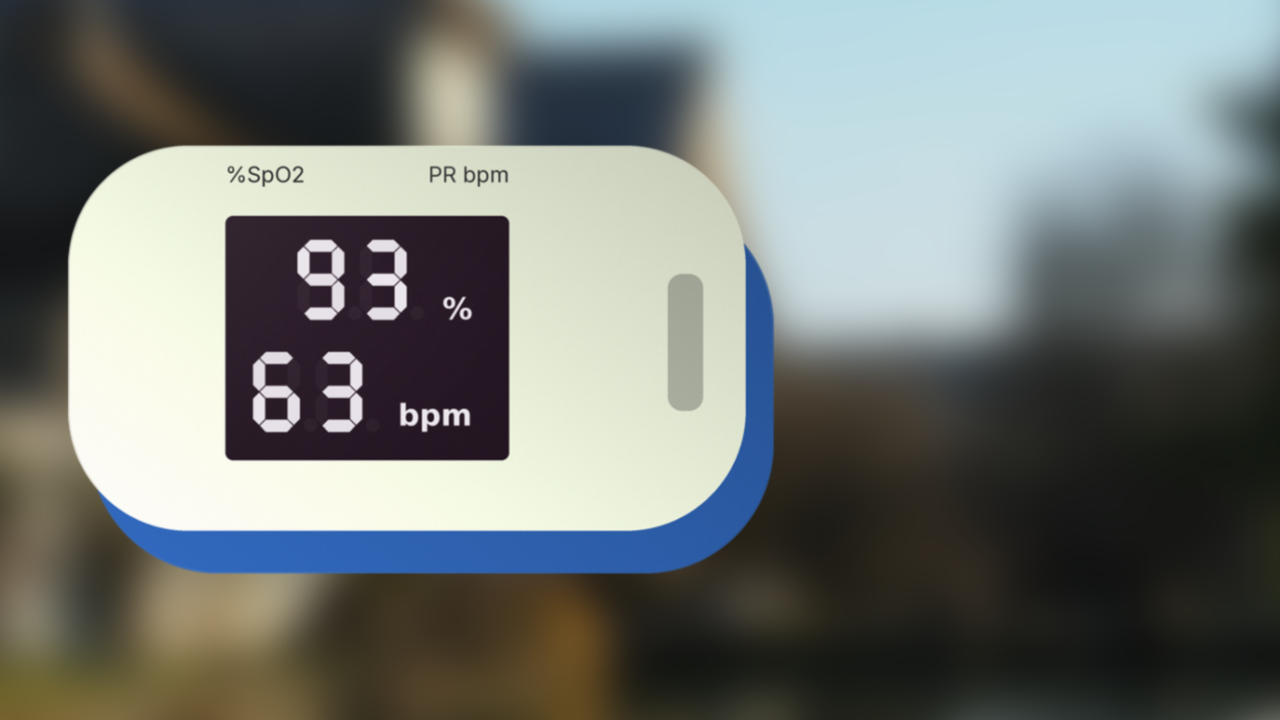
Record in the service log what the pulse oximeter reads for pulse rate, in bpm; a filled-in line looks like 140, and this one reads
63
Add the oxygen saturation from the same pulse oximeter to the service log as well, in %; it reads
93
